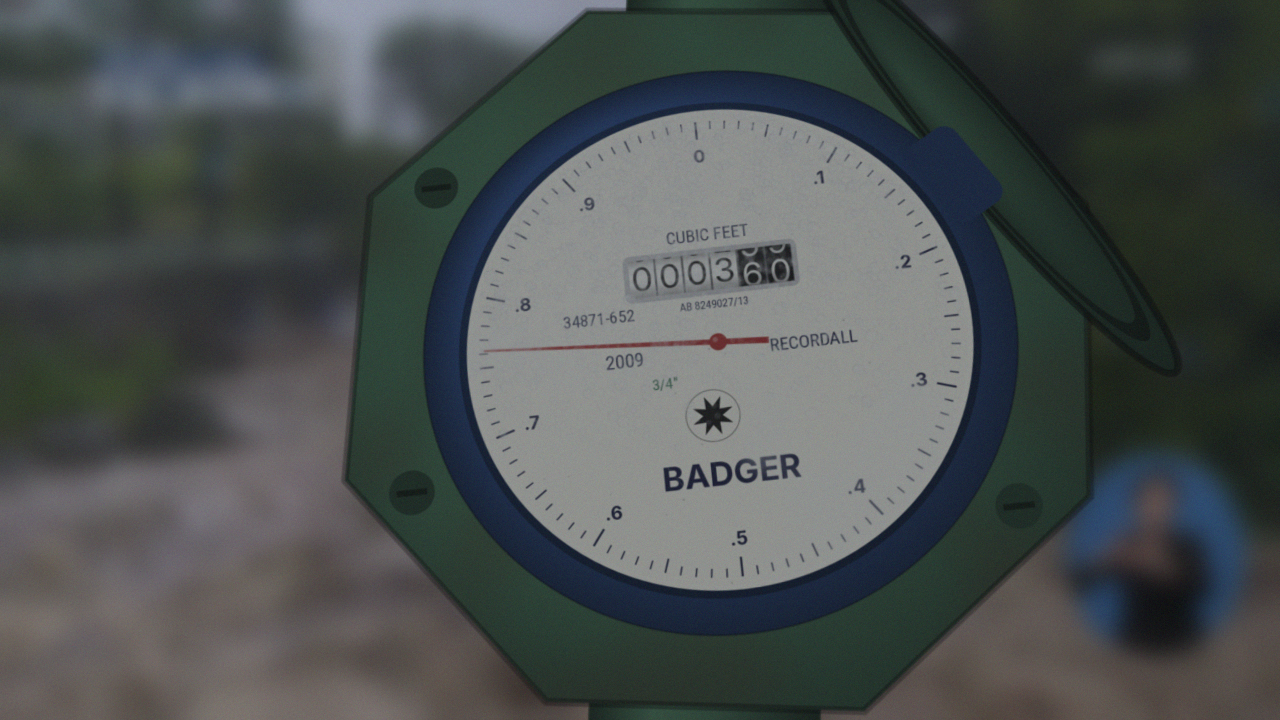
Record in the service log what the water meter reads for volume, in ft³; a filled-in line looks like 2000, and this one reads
359.76
